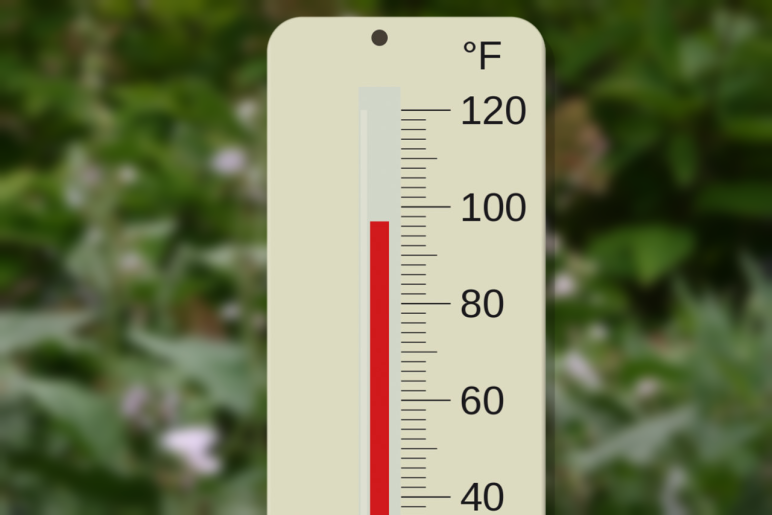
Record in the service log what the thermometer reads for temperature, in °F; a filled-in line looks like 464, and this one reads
97
